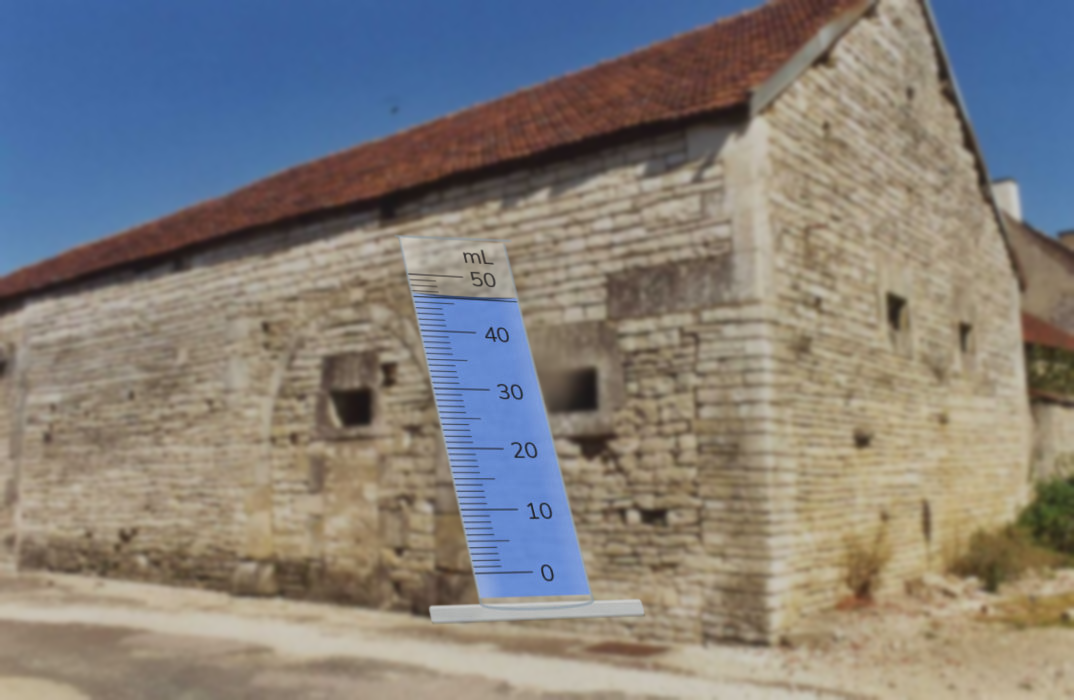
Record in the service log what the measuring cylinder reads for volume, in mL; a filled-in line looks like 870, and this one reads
46
